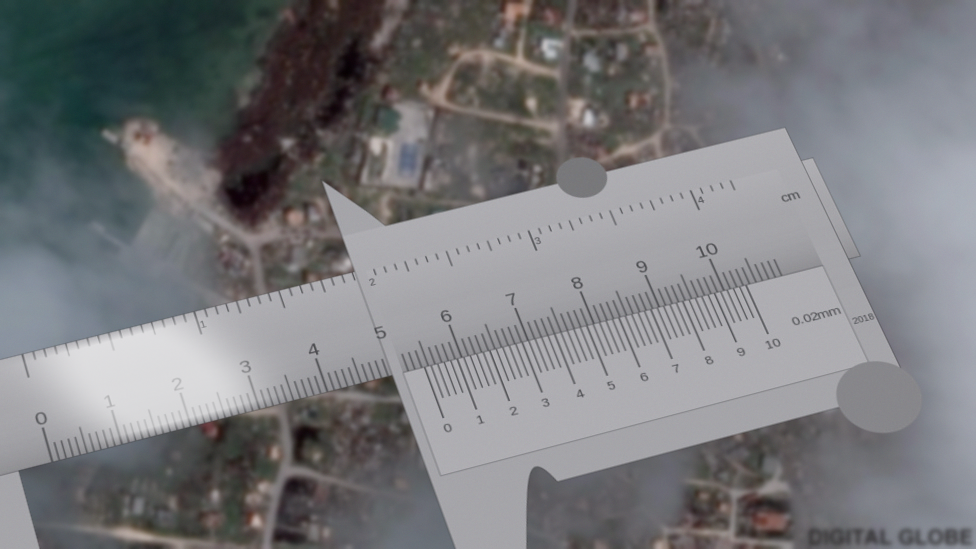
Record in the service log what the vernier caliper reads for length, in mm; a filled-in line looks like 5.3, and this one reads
54.4
